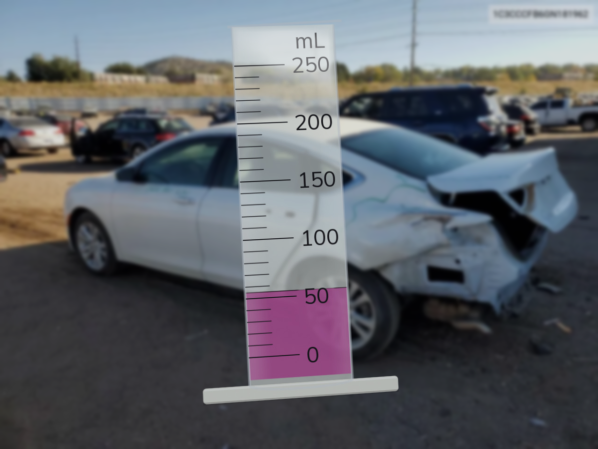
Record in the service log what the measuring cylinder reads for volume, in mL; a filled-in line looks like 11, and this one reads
55
